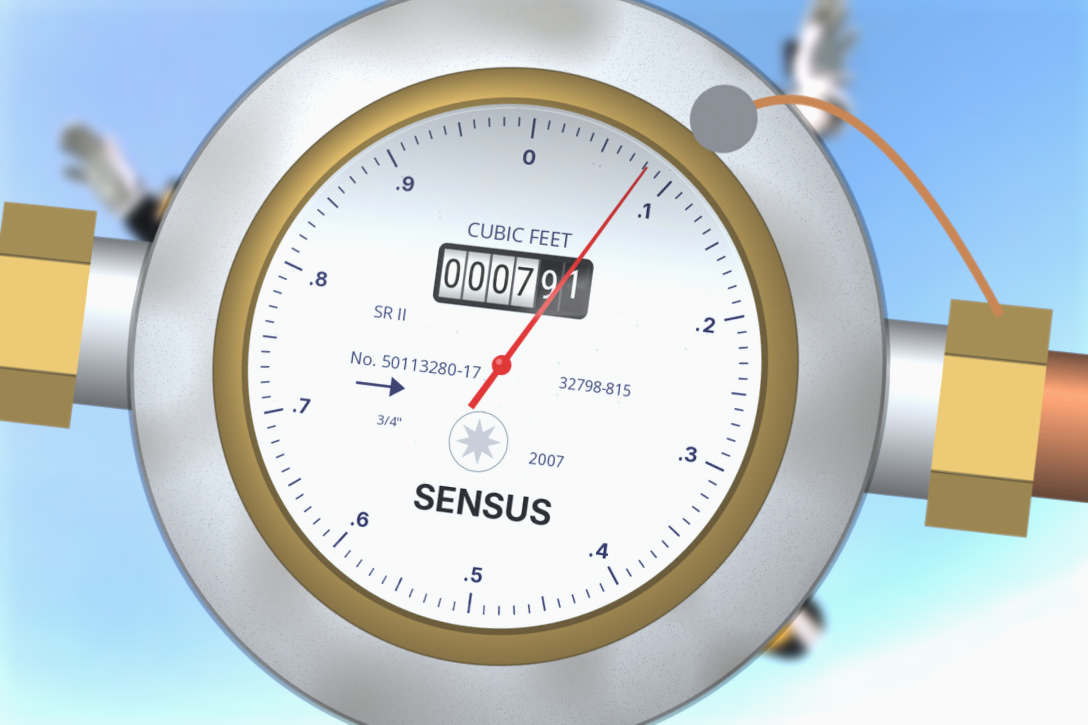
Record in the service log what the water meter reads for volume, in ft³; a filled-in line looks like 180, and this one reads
791.08
